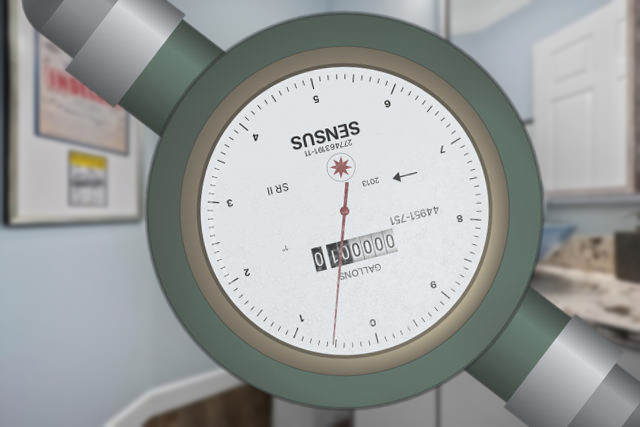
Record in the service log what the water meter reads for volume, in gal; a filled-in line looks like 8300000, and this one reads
10.5
